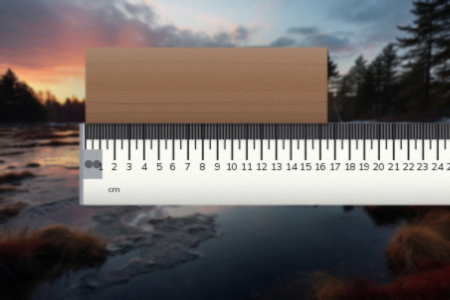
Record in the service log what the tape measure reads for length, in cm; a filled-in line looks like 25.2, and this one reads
16.5
